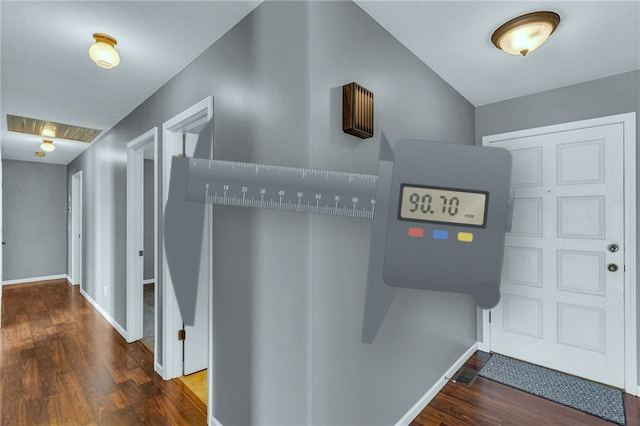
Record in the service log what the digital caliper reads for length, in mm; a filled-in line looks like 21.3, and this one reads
90.70
